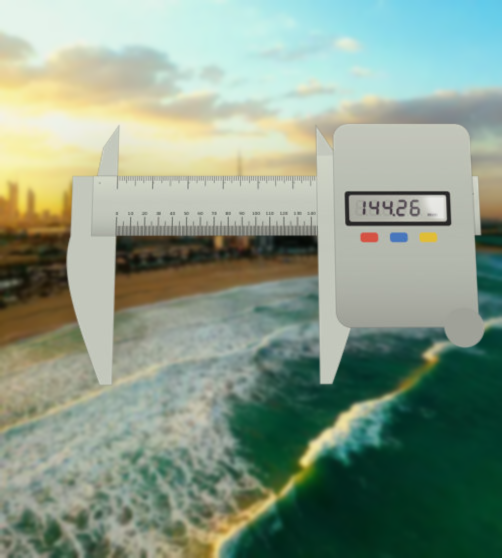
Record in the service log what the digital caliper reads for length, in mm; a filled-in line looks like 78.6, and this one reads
144.26
